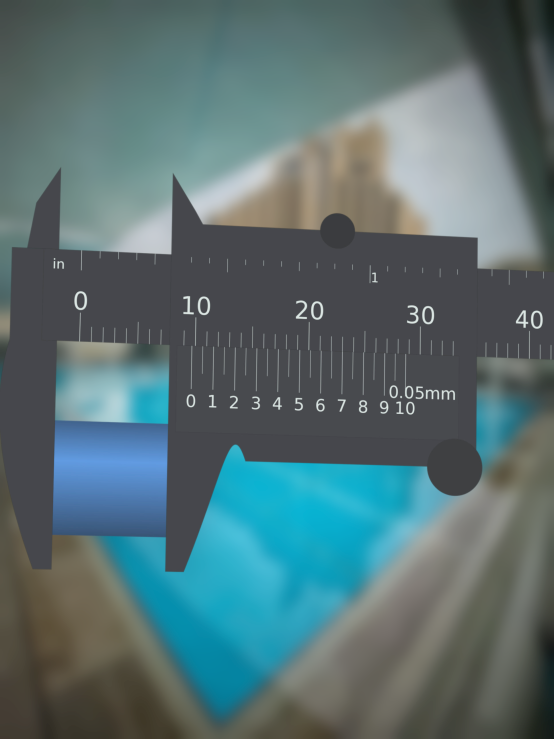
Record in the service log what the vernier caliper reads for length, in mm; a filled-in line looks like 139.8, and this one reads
9.7
